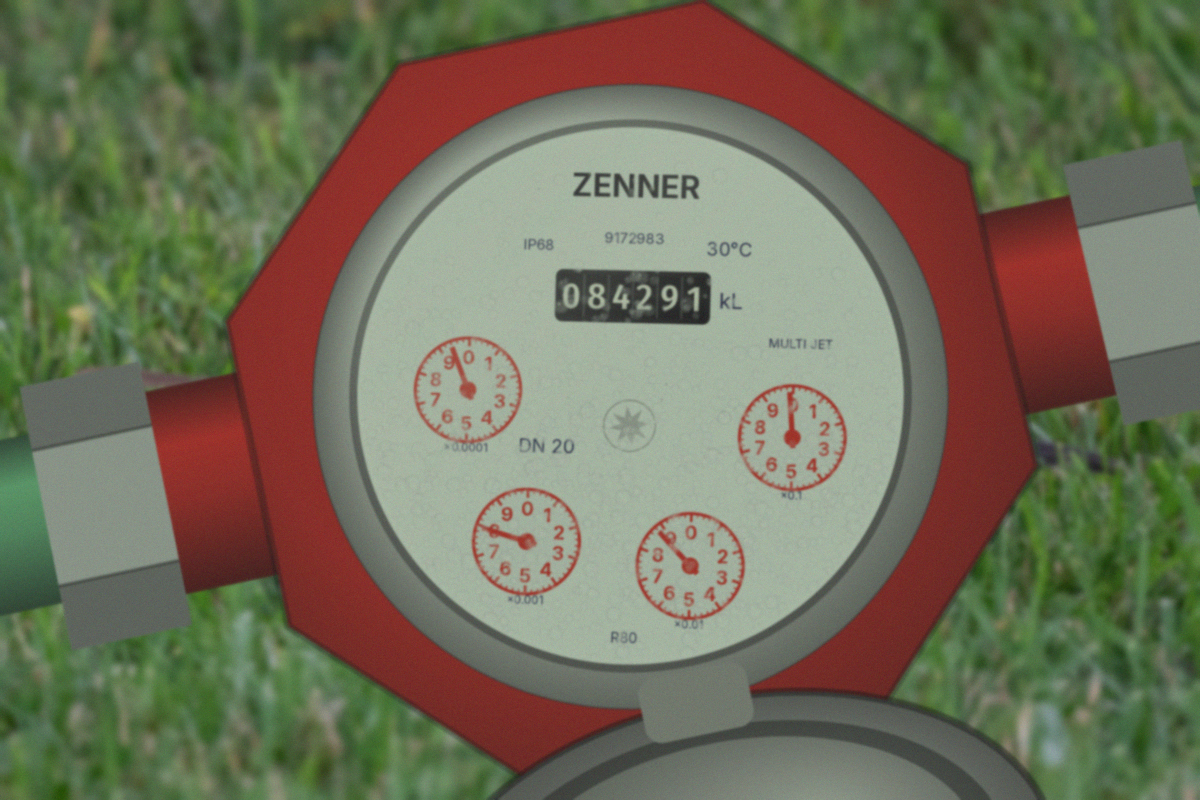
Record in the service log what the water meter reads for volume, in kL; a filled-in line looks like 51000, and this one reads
84290.9879
